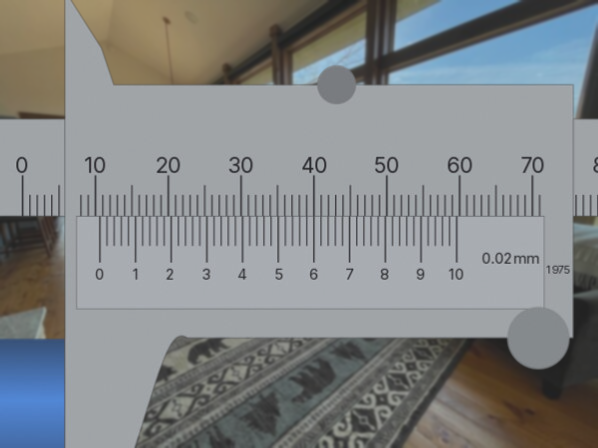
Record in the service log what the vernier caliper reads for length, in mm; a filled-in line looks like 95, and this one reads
10.6
